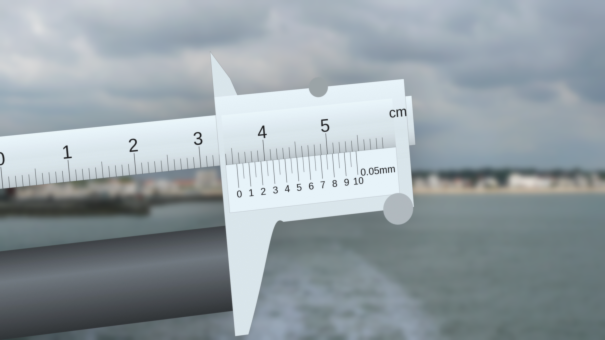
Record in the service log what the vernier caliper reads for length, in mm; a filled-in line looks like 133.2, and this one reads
35.6
